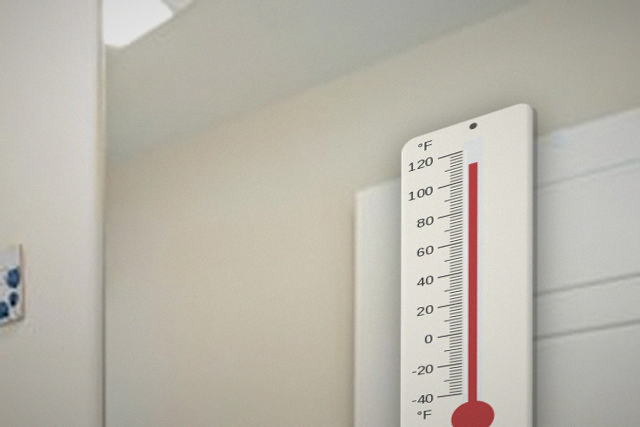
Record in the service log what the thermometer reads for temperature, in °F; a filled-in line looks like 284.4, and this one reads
110
